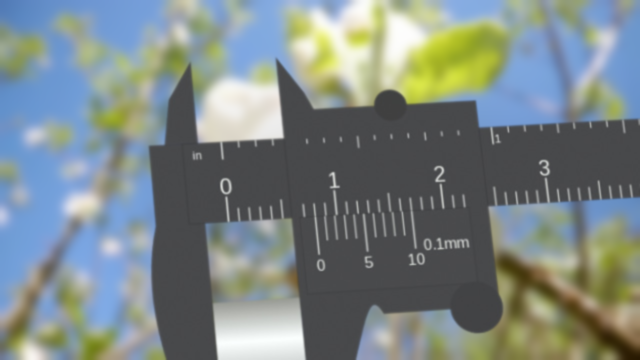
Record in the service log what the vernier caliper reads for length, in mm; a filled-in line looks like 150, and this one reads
8.0
